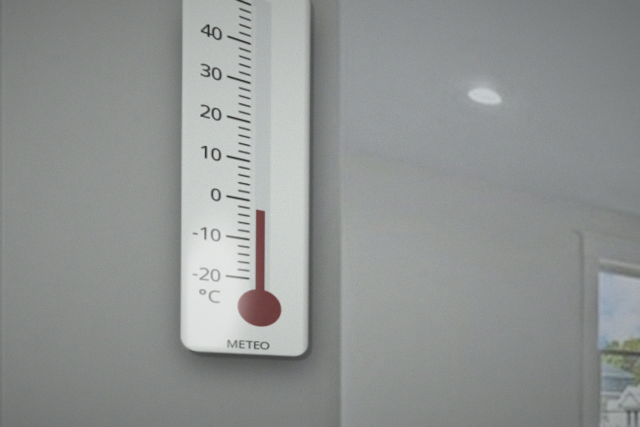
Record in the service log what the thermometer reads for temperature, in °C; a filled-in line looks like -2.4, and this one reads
-2
